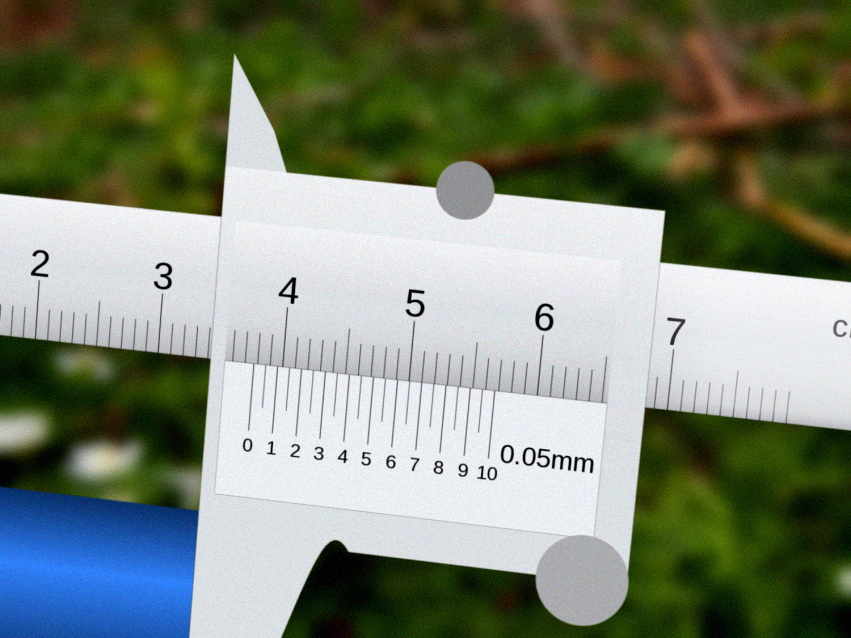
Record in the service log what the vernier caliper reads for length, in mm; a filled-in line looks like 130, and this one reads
37.7
